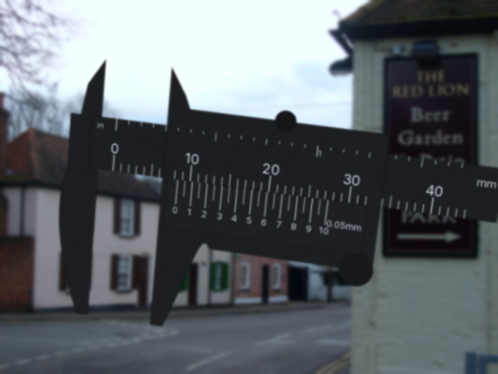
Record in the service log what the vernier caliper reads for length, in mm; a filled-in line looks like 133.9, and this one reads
8.4
